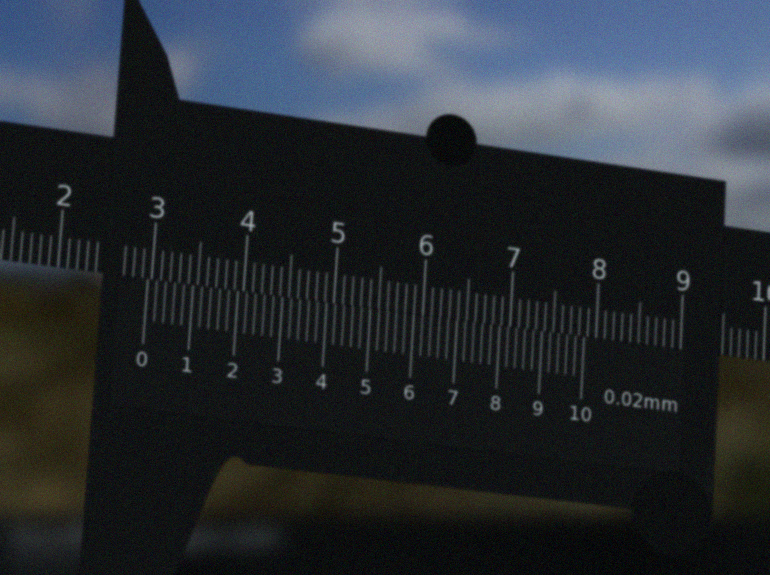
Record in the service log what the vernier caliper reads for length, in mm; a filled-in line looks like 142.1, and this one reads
29.6
